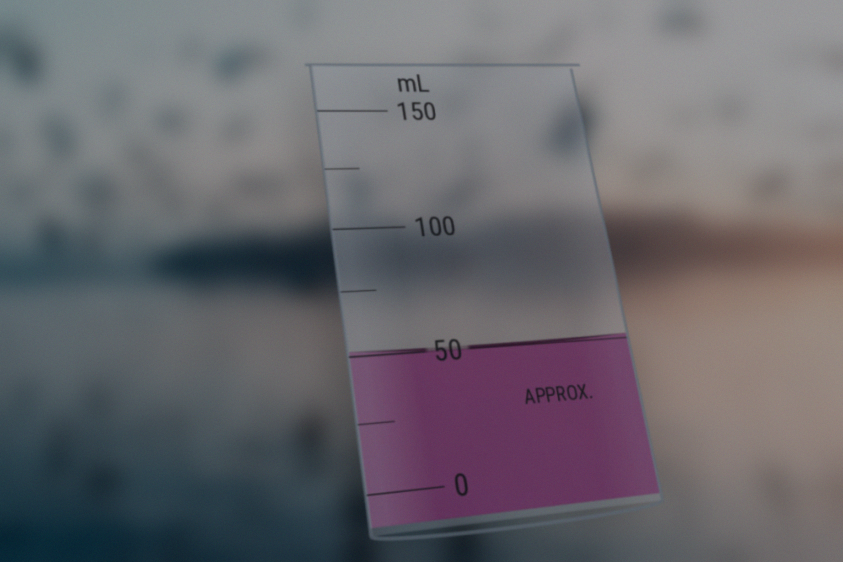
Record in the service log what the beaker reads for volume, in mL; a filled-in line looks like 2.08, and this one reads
50
